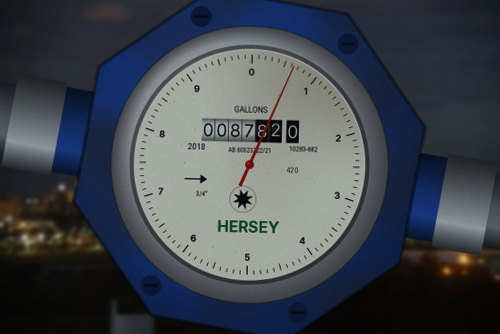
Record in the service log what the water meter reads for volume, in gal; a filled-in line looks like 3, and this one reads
87820.6
